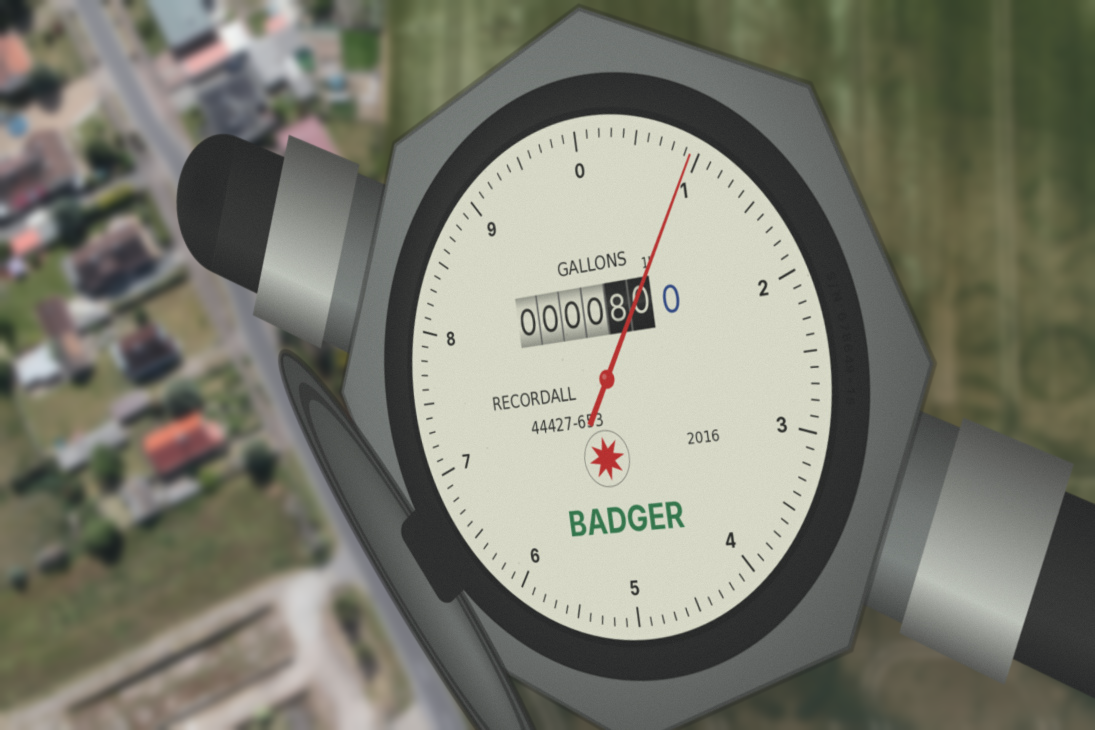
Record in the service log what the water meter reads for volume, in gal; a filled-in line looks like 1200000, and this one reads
800.9
